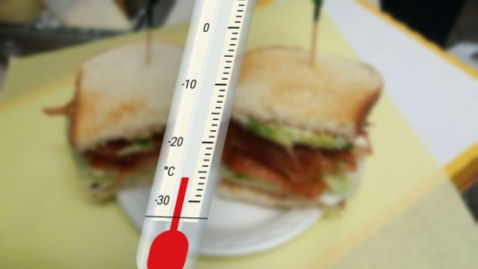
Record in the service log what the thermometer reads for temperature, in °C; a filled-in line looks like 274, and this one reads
-26
